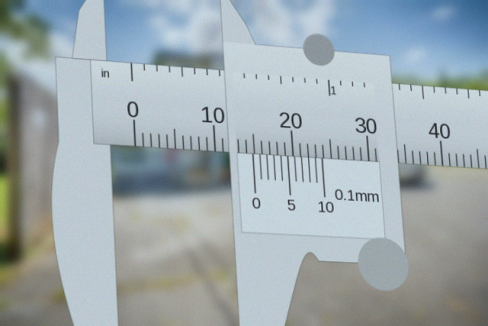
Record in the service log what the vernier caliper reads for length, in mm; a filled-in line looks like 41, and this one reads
14.8
